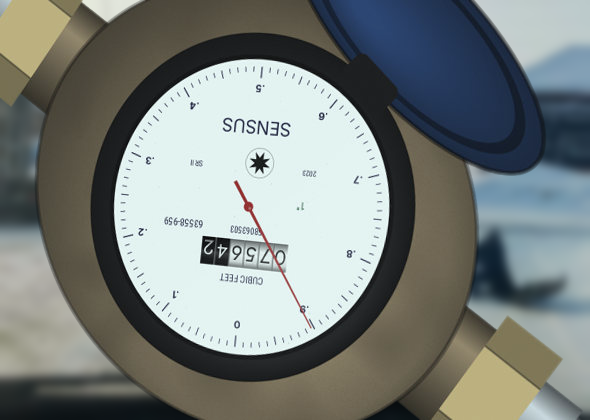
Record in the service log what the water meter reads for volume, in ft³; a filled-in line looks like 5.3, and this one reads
75641.90
